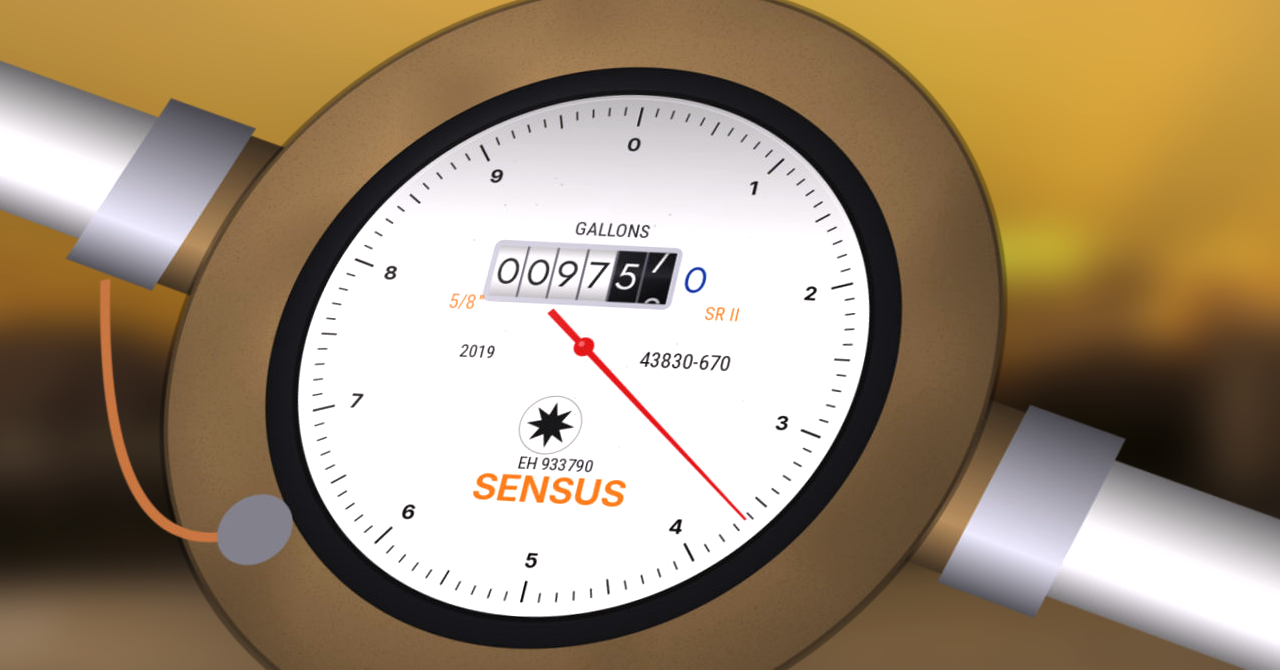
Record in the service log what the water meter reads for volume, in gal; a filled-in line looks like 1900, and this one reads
97573.6
